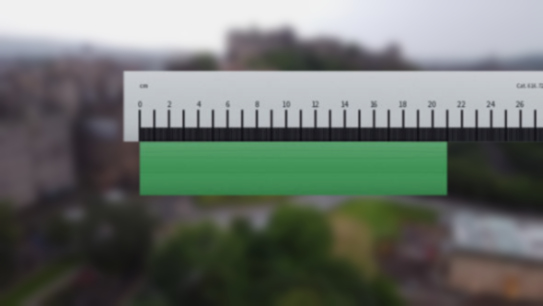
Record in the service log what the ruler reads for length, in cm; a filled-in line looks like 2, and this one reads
21
